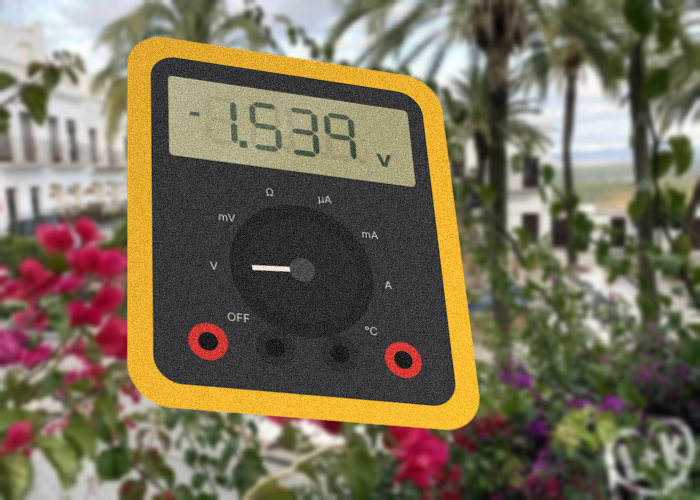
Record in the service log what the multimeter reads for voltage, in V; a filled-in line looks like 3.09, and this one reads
-1.539
